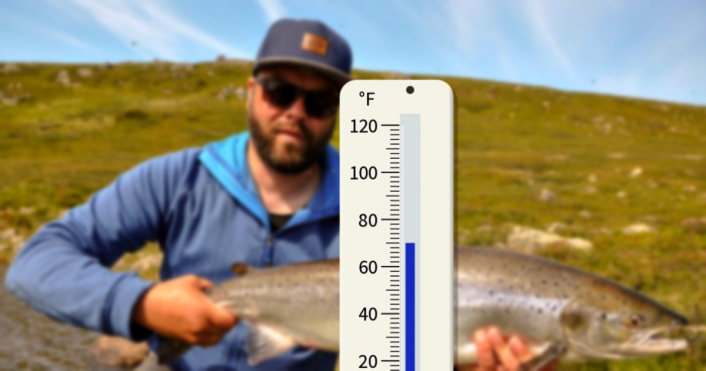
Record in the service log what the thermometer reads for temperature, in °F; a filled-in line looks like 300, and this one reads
70
